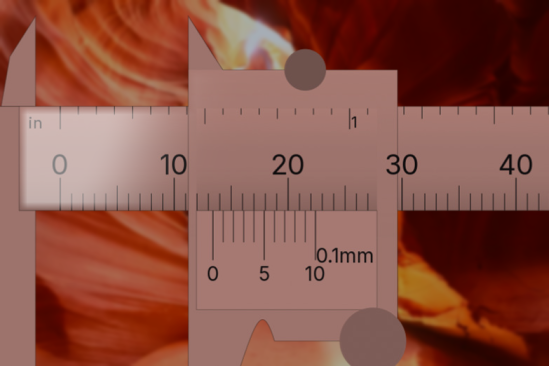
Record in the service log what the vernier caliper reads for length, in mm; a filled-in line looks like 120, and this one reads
13.4
